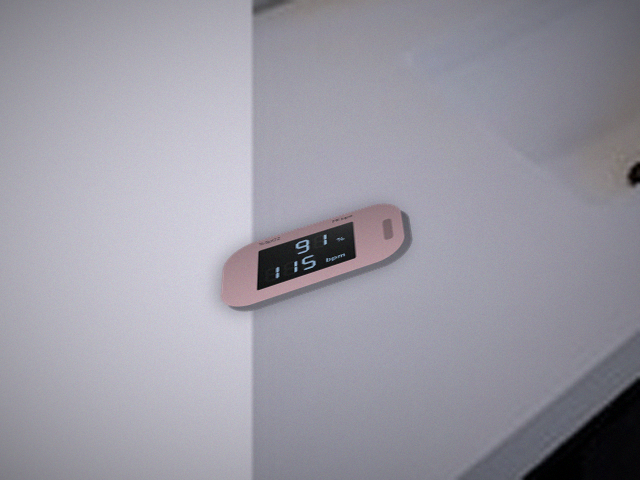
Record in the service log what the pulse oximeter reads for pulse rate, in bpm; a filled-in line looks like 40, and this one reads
115
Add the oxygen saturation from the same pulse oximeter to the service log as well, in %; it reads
91
